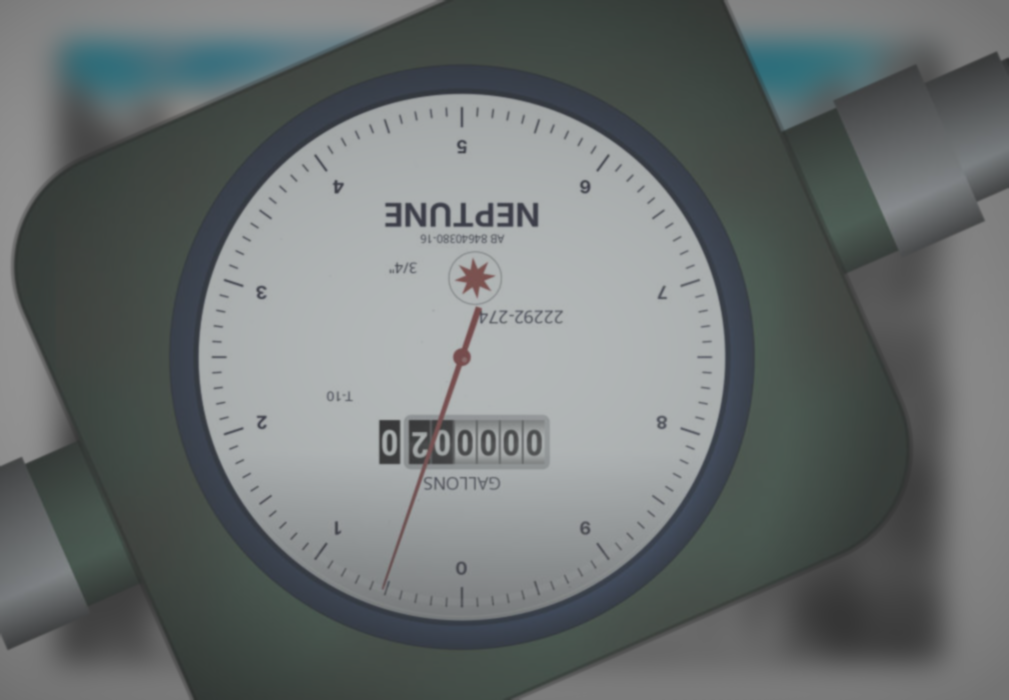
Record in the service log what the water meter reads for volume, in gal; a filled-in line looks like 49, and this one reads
20.5
